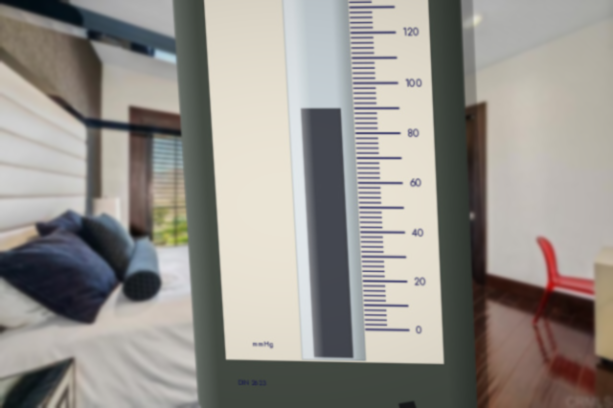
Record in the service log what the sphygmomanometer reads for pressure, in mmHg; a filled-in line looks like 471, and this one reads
90
